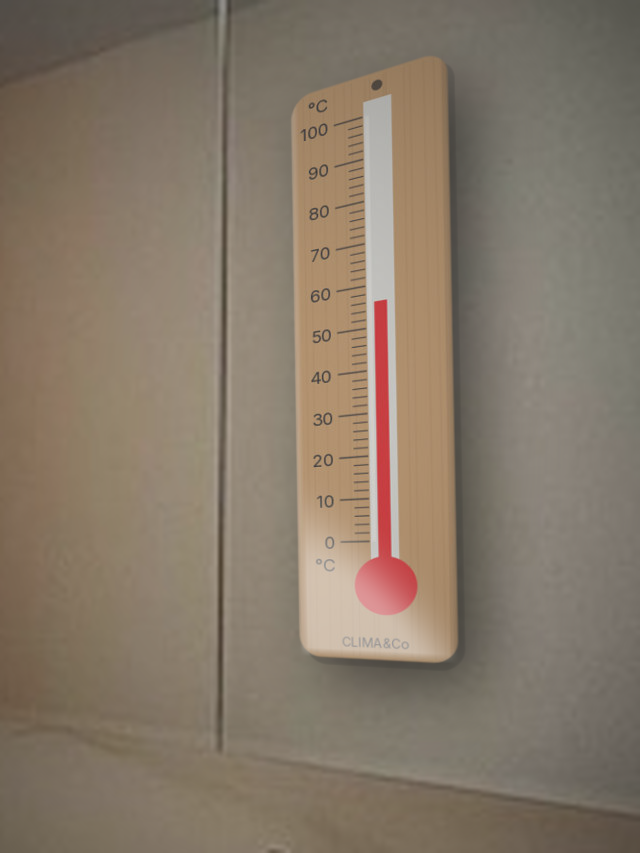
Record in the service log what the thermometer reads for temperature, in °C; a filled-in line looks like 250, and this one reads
56
